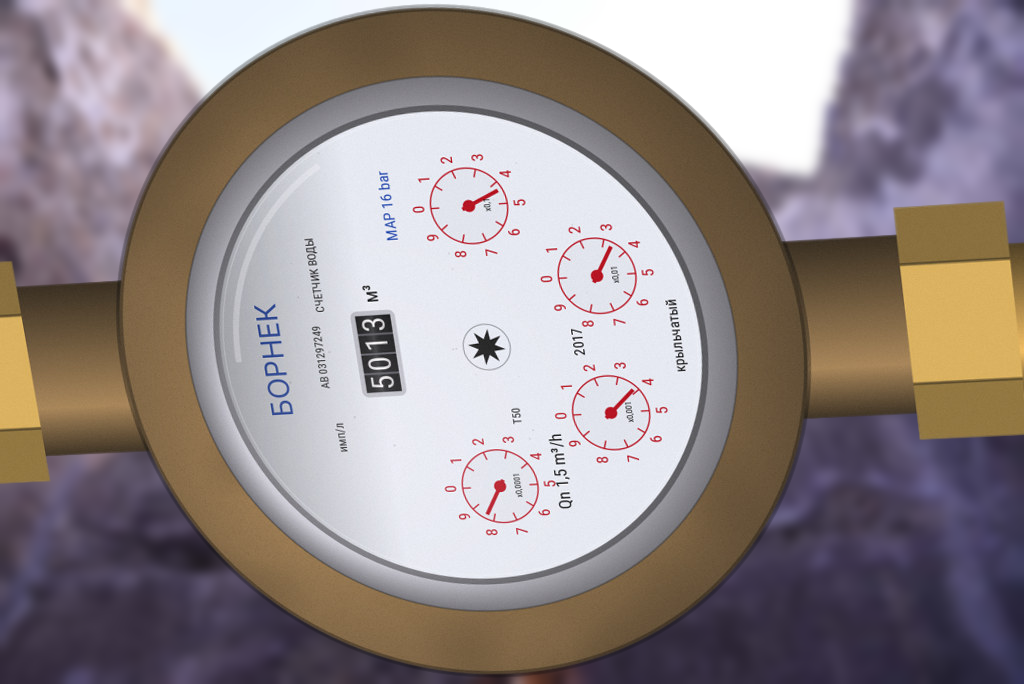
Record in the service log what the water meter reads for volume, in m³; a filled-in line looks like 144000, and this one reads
5013.4338
